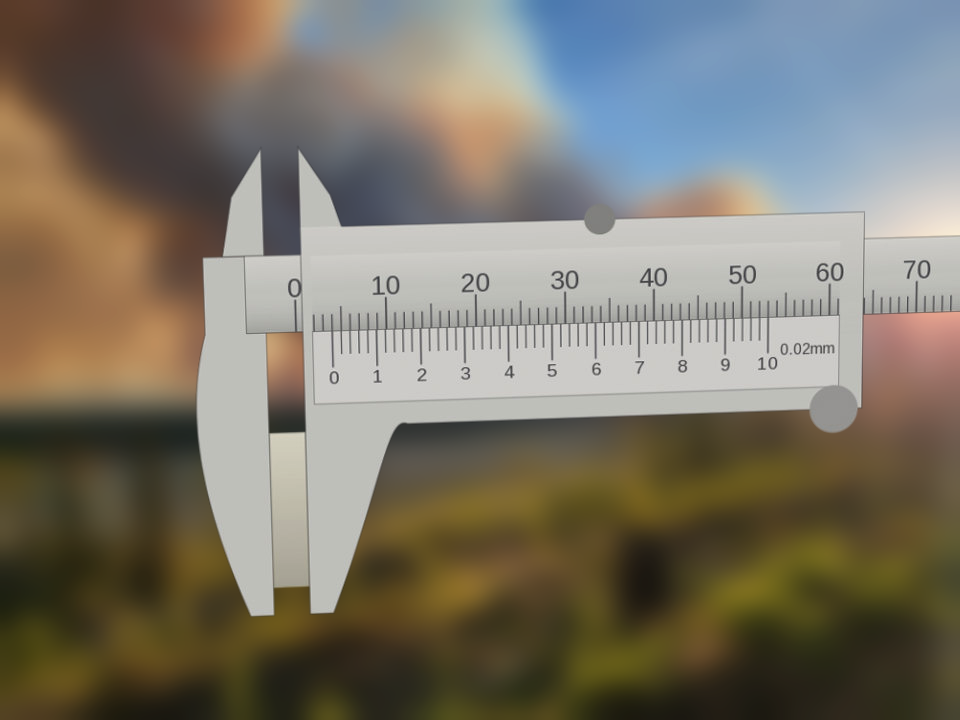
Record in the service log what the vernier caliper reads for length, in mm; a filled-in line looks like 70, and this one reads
4.0
